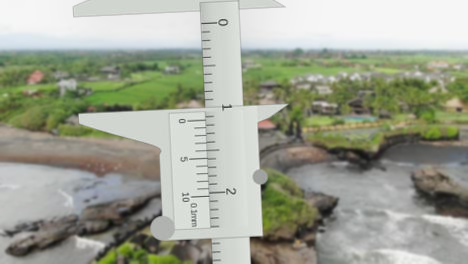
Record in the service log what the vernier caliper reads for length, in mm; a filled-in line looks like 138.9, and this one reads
11.4
